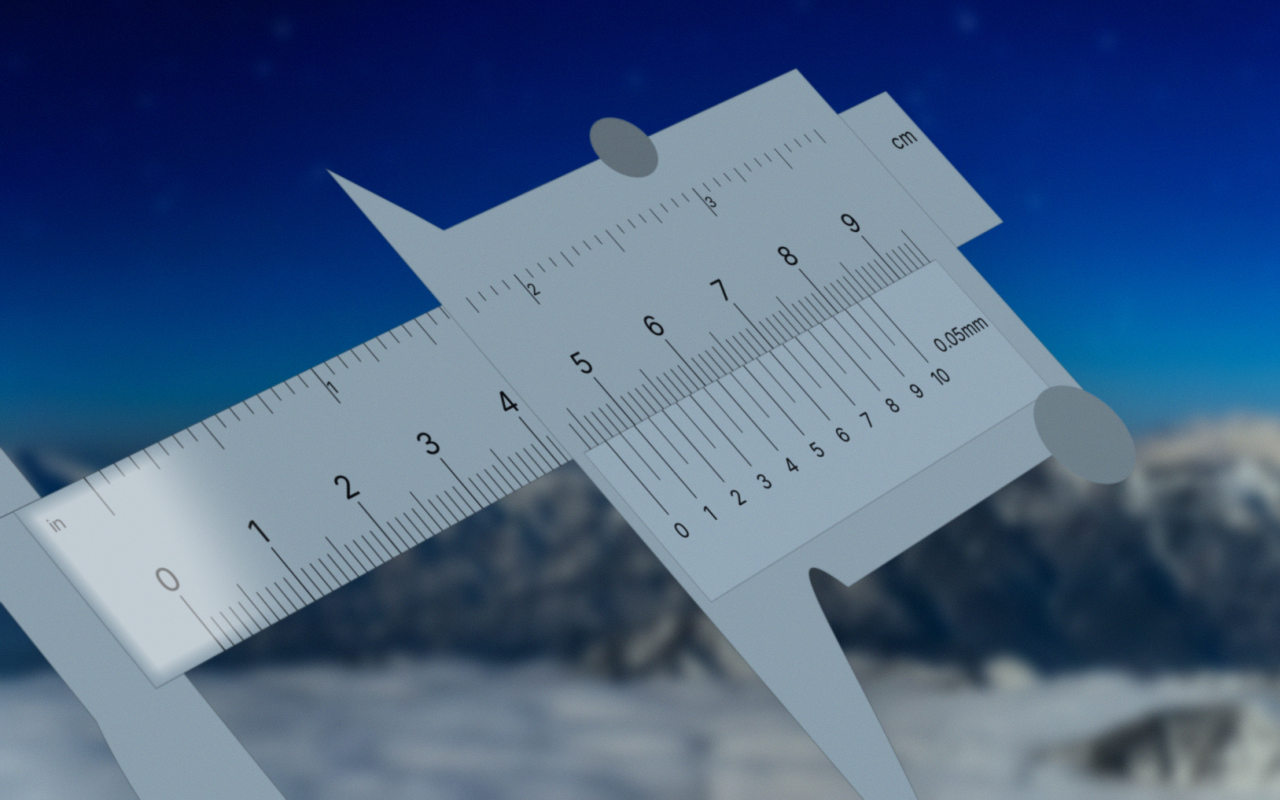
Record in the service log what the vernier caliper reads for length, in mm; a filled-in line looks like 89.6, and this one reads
46.0
